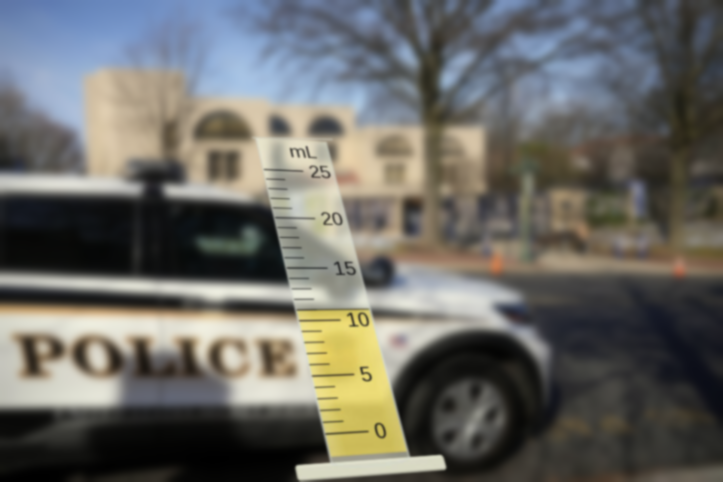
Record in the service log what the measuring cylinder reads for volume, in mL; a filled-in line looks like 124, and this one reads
11
